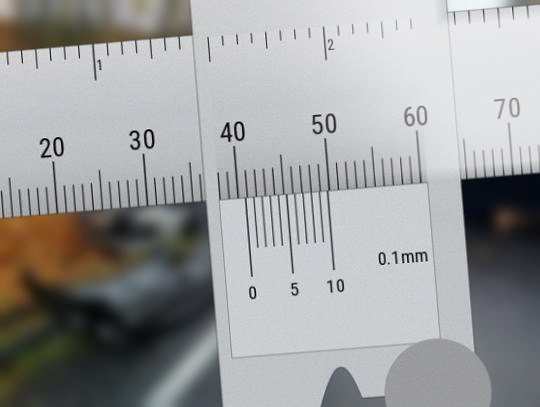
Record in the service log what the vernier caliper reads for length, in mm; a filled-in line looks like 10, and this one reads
40.8
